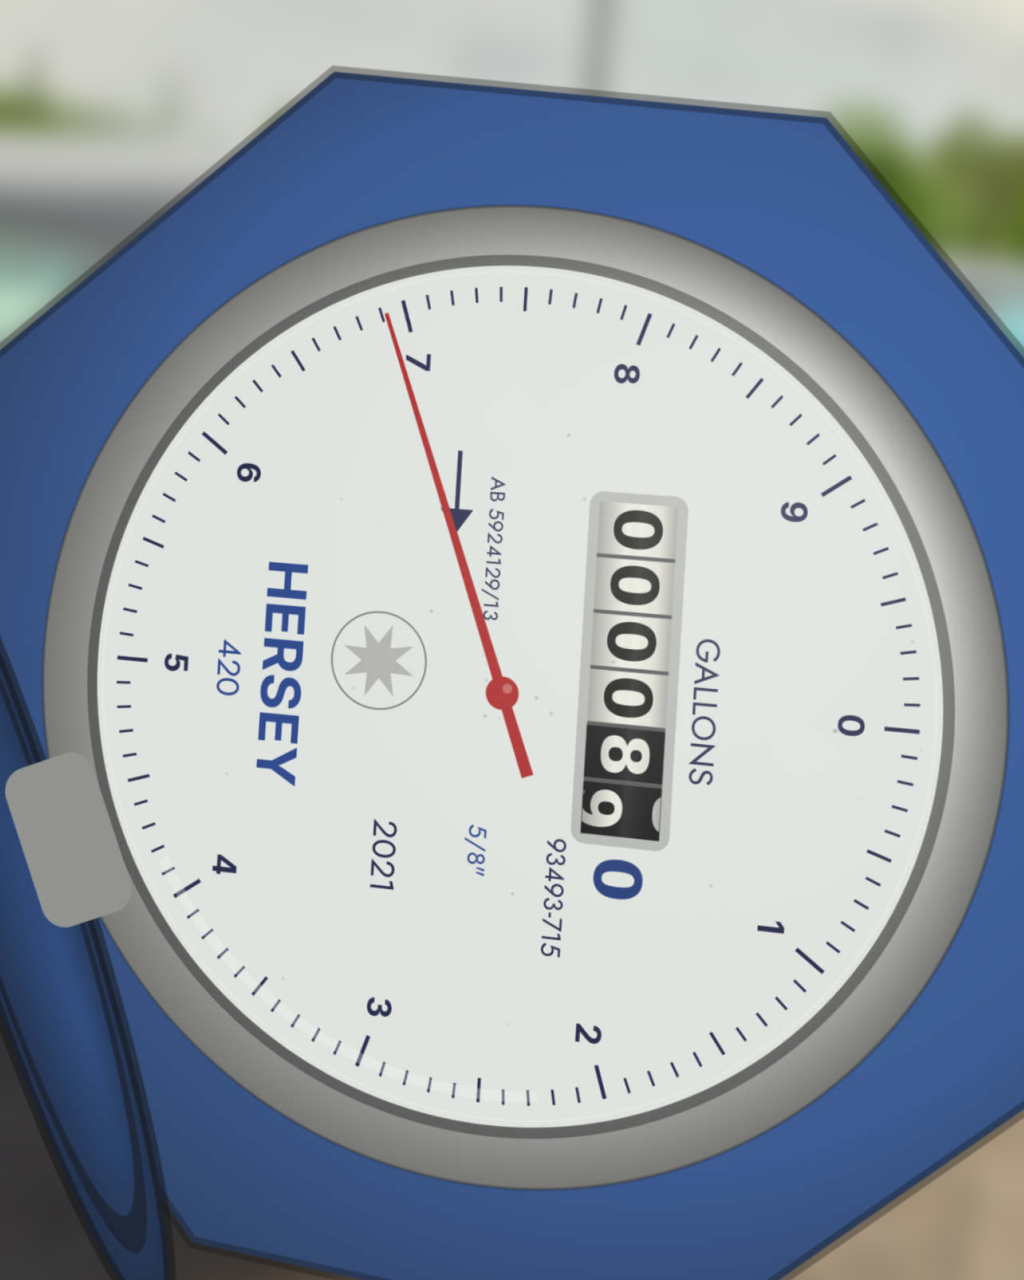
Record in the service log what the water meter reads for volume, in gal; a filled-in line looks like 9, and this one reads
886.9
